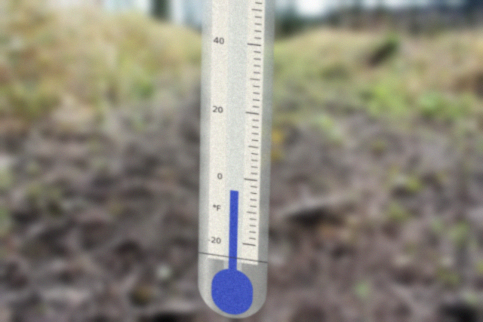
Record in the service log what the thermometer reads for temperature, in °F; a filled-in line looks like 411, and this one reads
-4
